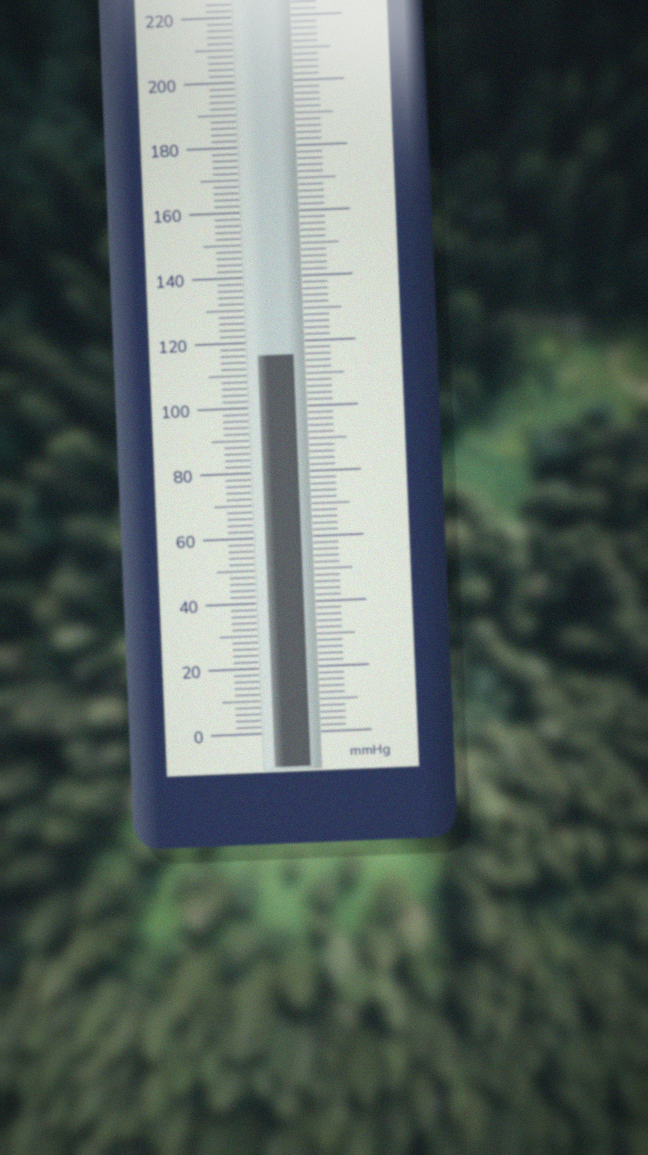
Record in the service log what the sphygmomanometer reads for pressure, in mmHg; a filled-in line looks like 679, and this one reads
116
